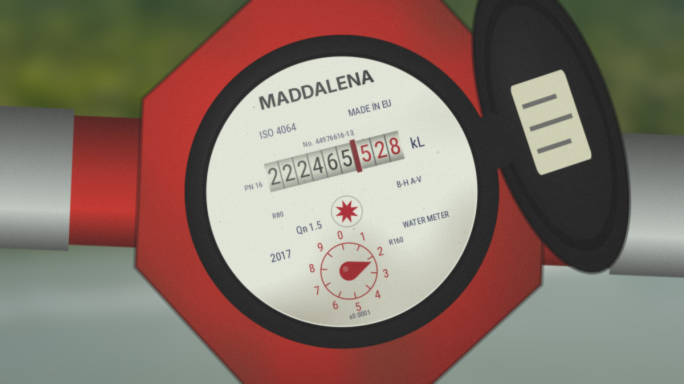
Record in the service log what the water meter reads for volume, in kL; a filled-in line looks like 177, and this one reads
222465.5282
